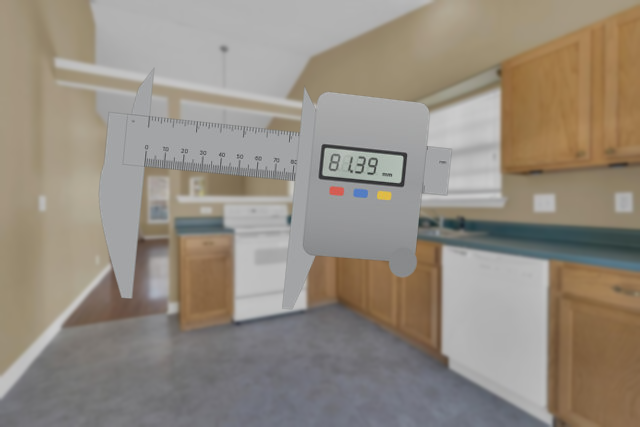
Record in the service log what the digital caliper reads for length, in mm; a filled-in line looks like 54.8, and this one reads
81.39
